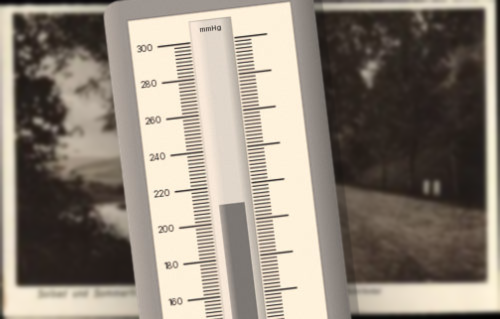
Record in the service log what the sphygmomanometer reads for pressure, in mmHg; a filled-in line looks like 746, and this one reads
210
